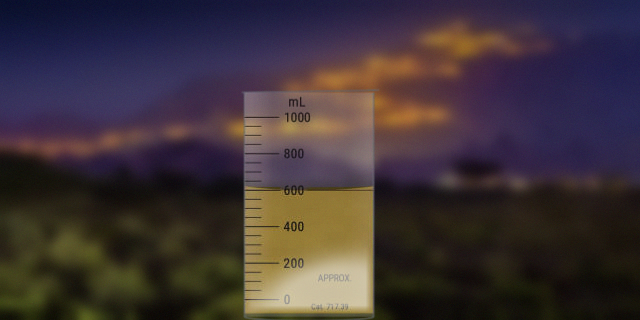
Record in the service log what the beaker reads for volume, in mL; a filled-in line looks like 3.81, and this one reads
600
